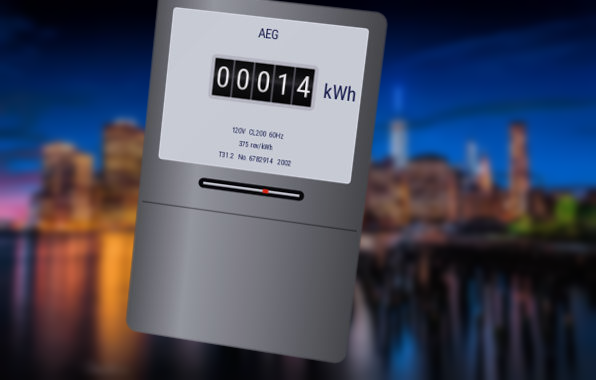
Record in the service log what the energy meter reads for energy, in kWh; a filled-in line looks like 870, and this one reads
14
